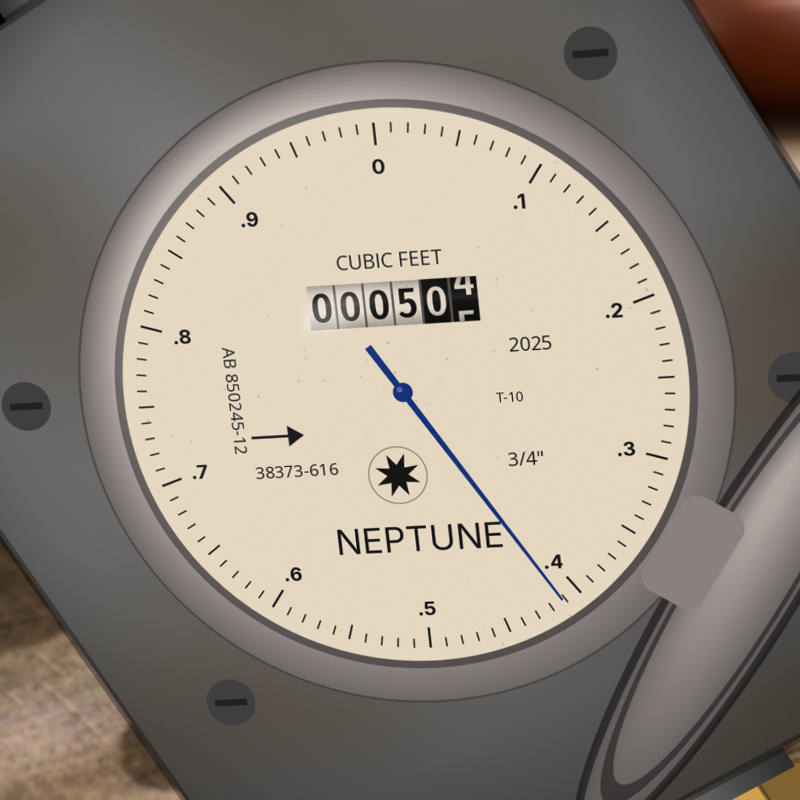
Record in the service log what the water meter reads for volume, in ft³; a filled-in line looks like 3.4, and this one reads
504.41
